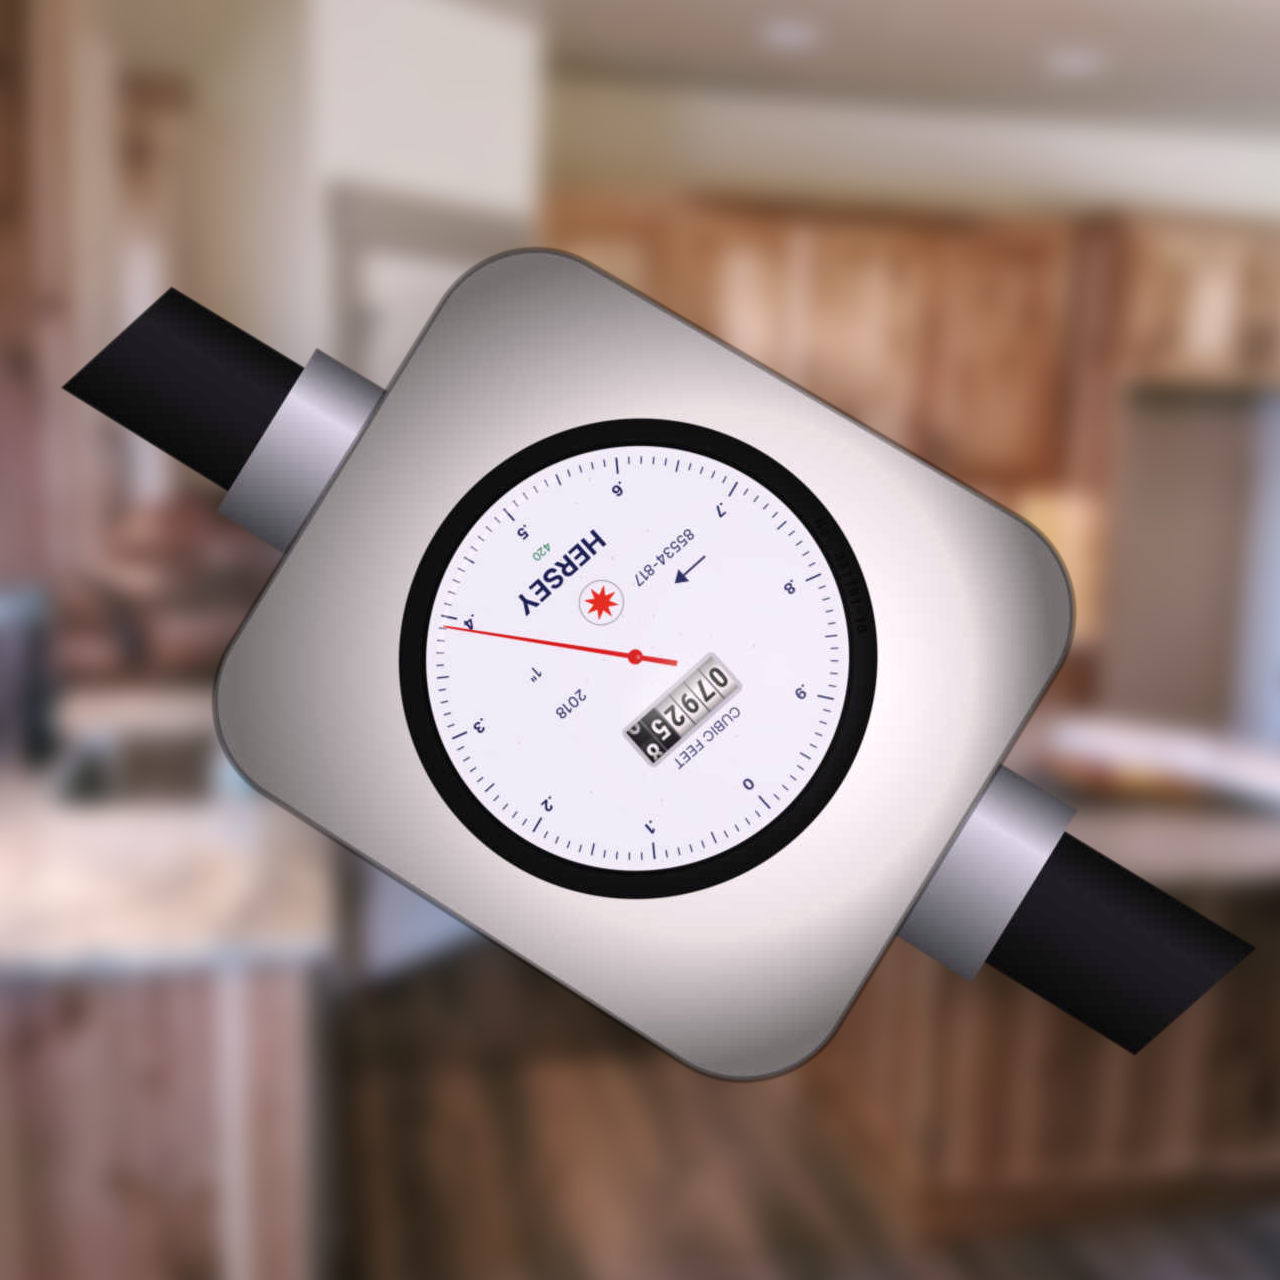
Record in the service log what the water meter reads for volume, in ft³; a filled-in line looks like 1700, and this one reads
79258.39
